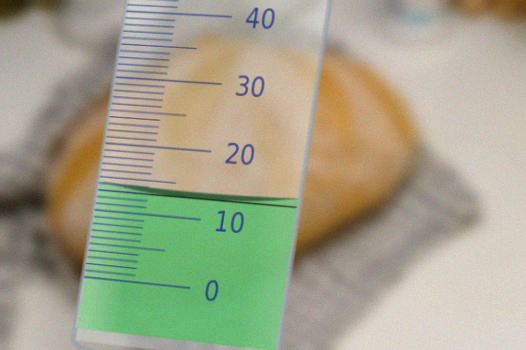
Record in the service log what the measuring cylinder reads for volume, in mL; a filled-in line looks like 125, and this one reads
13
